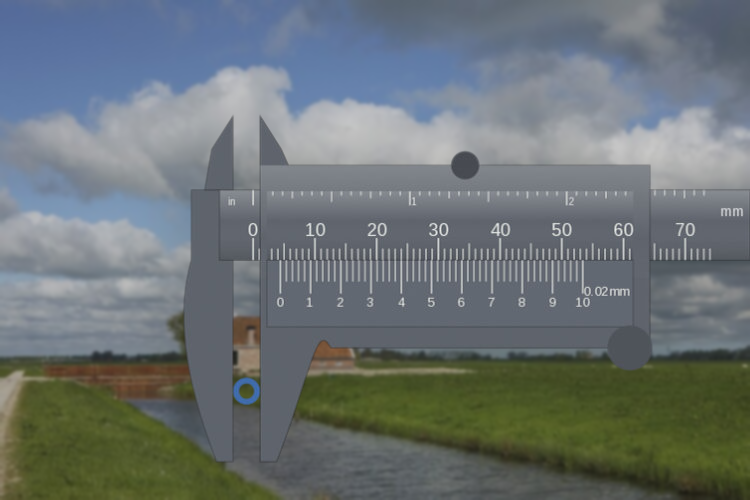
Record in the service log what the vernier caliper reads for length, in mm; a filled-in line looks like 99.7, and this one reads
4.4
